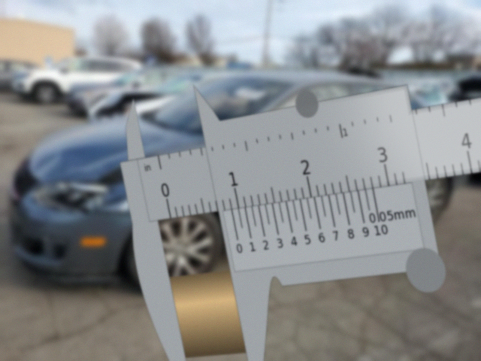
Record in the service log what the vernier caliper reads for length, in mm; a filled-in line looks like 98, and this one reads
9.0
